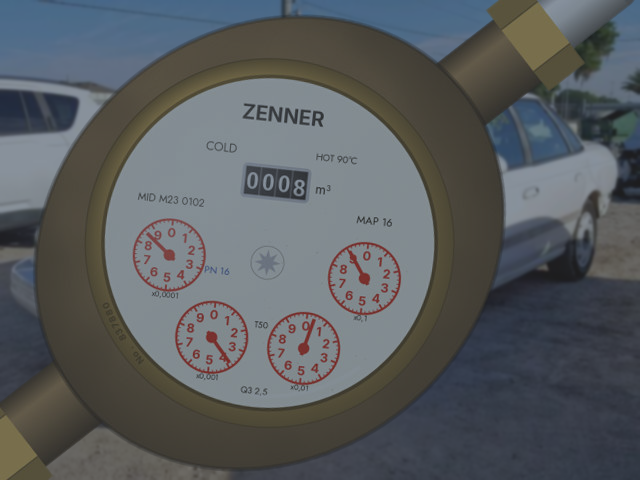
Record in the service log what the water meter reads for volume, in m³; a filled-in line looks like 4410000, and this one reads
7.9038
